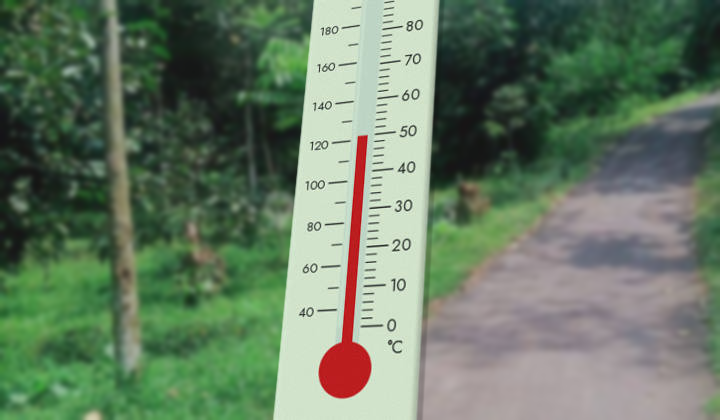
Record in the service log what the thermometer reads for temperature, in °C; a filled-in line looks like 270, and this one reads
50
